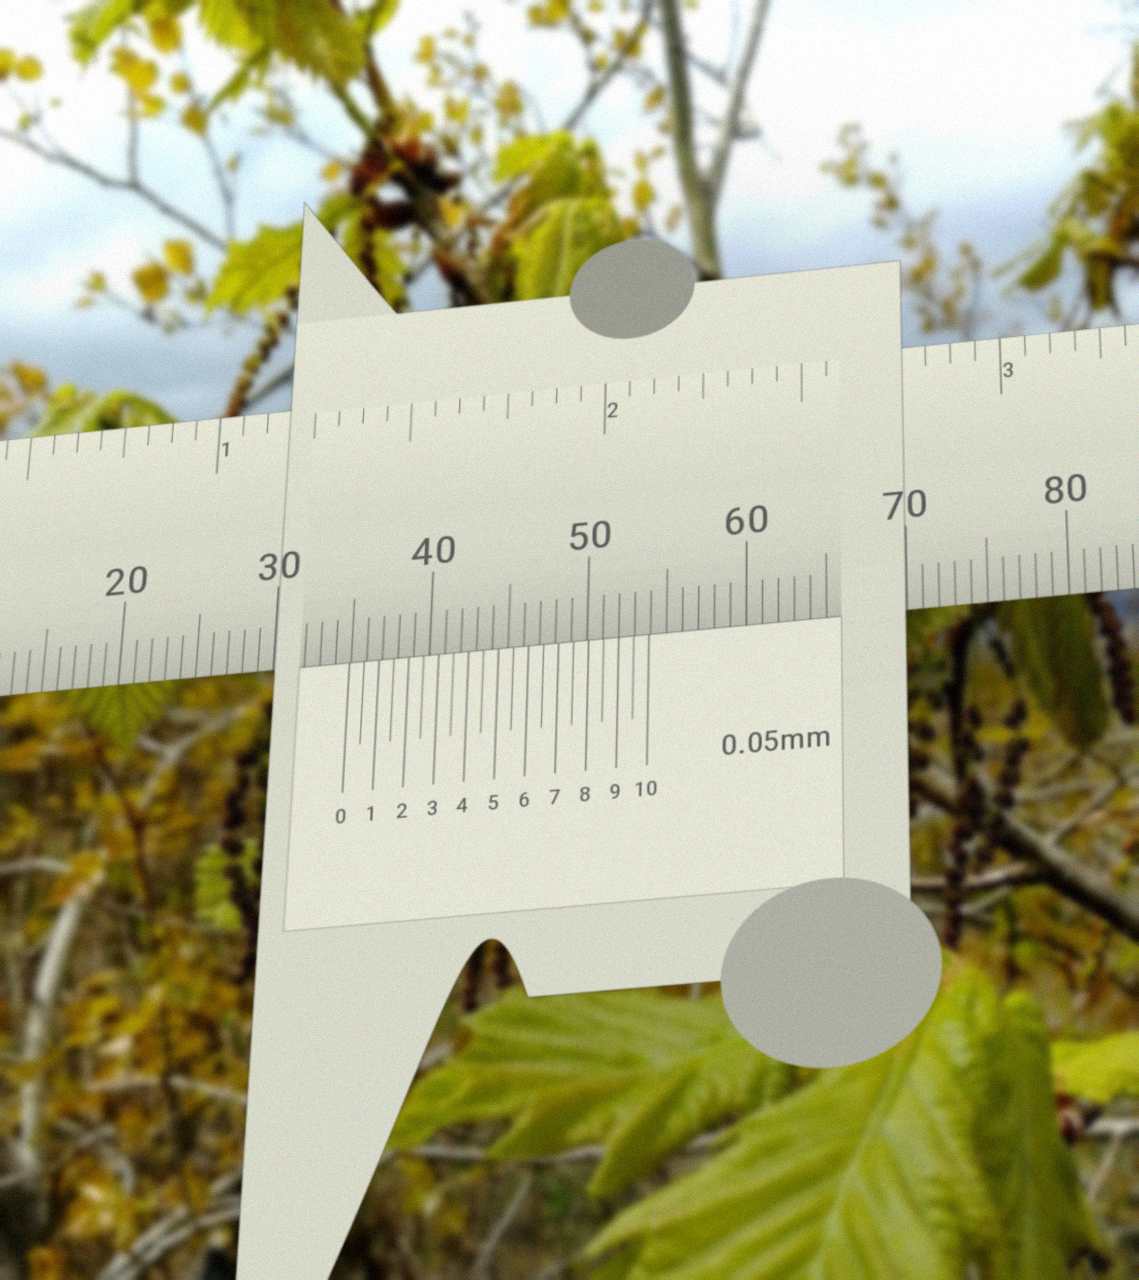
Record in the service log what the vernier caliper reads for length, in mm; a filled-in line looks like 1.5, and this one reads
34.9
